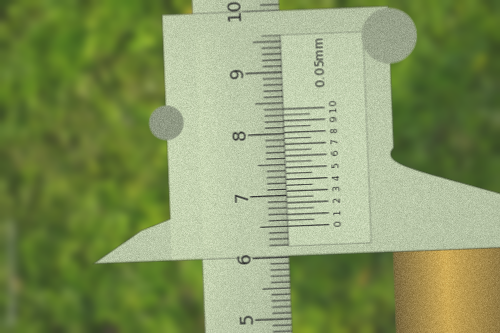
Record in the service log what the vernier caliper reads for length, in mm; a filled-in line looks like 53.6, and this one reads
65.0
